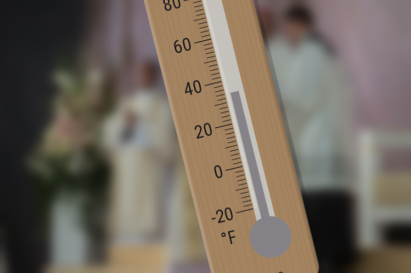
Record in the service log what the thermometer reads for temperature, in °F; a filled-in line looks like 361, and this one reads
34
